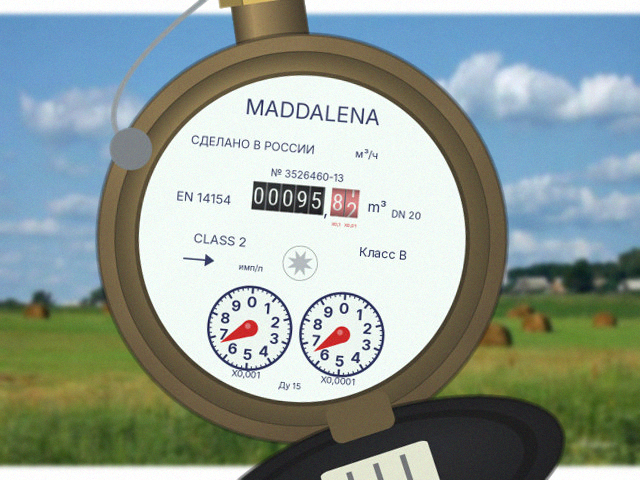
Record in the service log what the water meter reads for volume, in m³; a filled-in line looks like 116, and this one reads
95.8166
